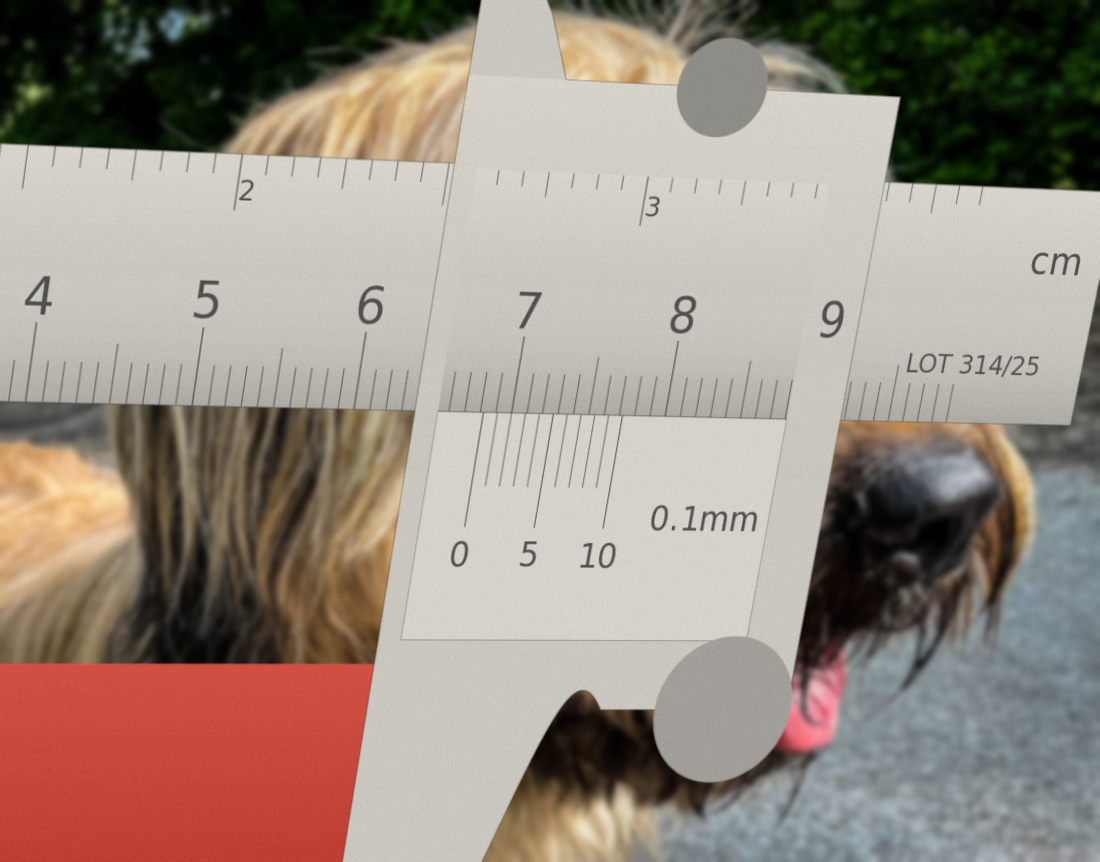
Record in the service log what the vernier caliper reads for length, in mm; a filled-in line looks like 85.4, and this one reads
68.2
